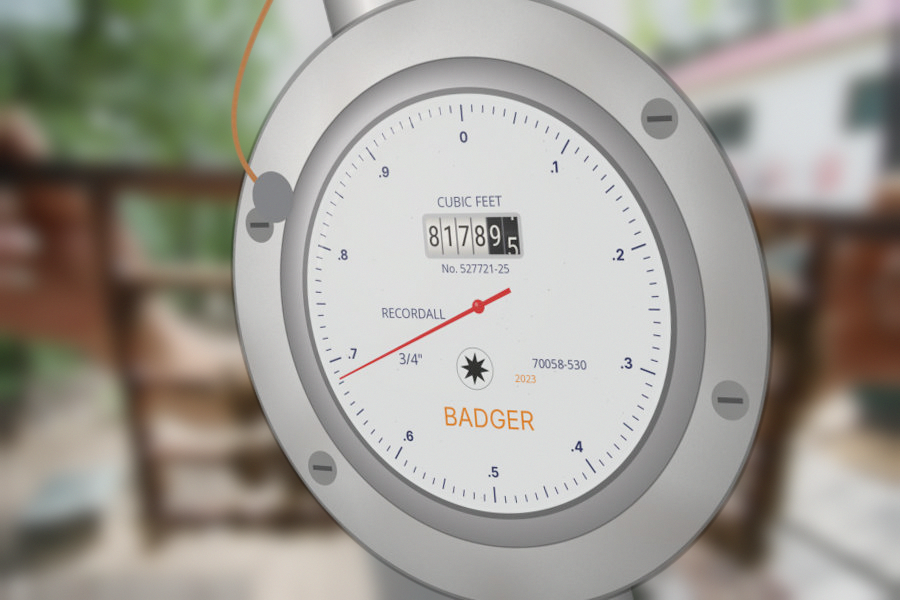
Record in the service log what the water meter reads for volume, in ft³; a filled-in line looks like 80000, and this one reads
817894.68
